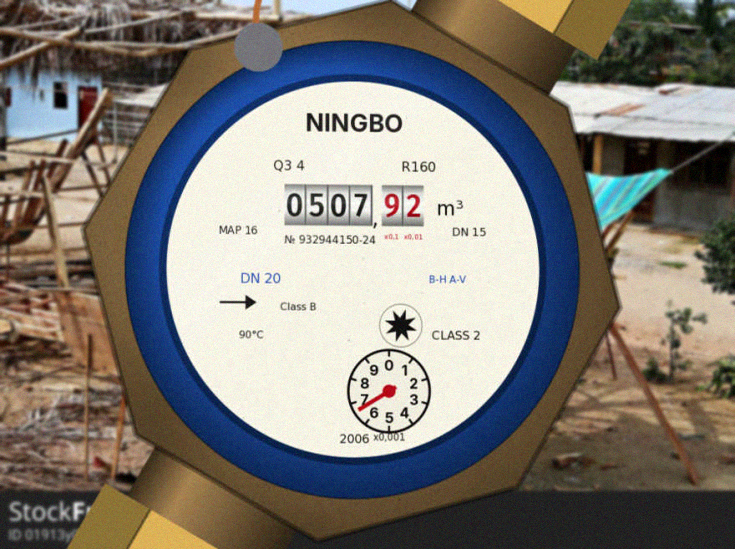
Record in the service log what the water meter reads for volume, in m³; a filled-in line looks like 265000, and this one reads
507.926
